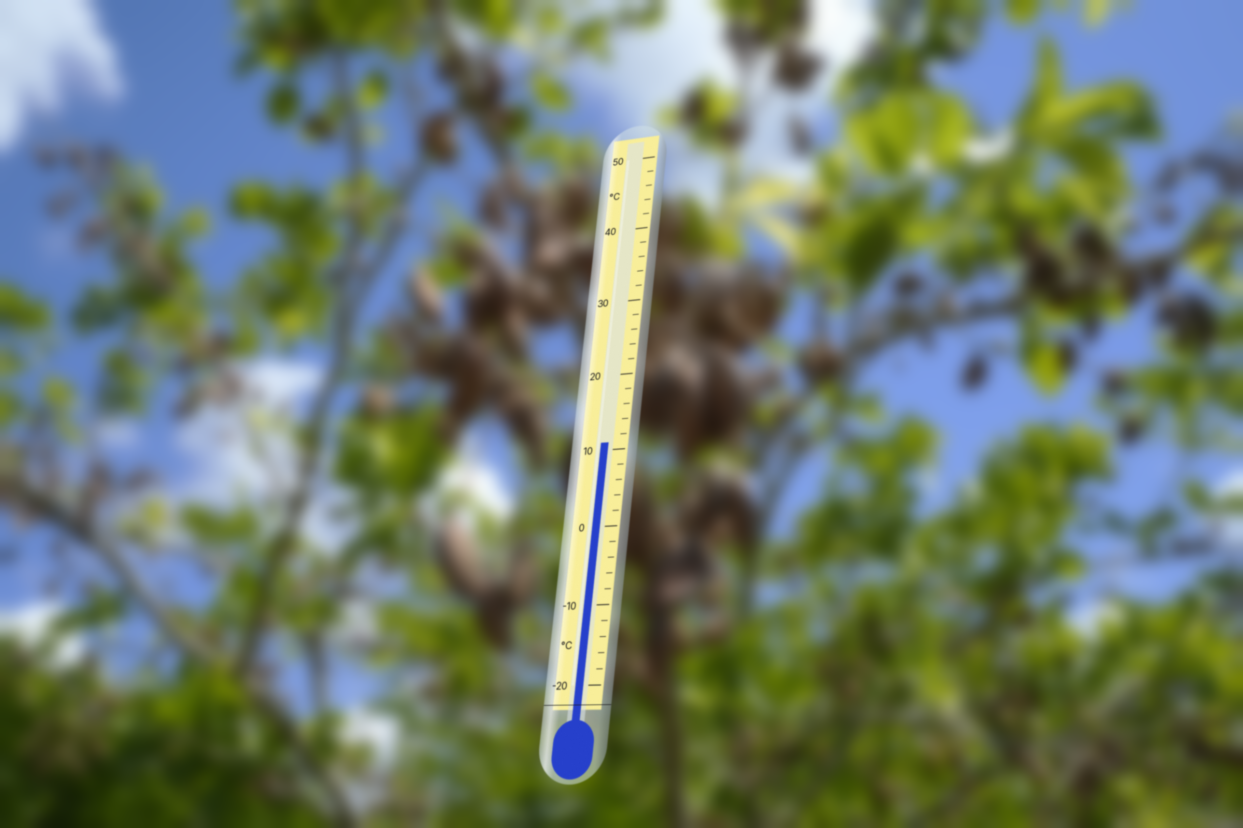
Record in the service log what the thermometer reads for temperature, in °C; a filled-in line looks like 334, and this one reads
11
